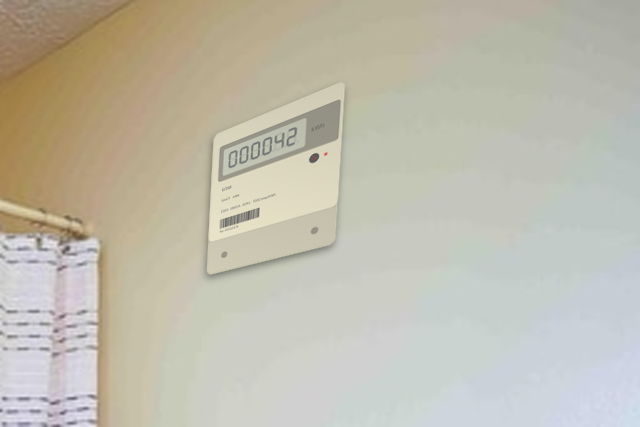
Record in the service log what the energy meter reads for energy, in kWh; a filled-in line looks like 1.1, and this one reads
42
